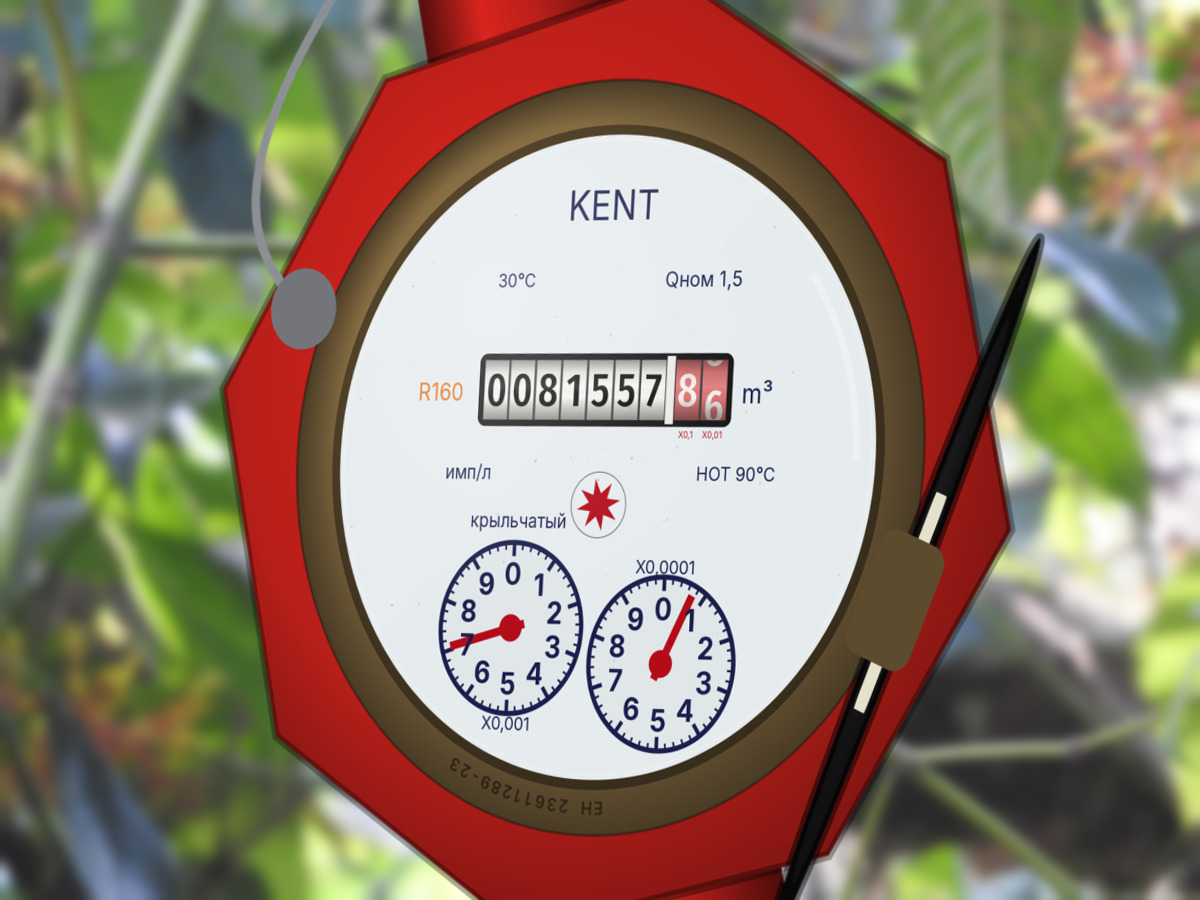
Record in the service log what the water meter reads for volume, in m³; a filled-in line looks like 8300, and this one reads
81557.8570
